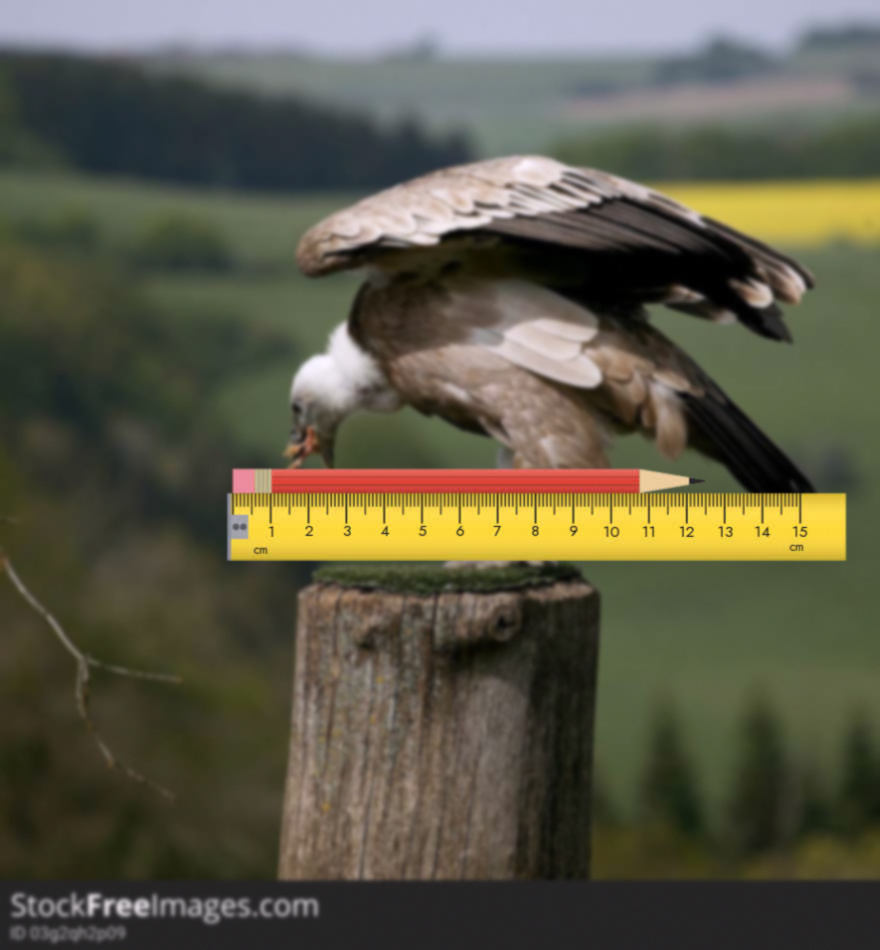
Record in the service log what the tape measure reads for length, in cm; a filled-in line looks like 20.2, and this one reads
12.5
